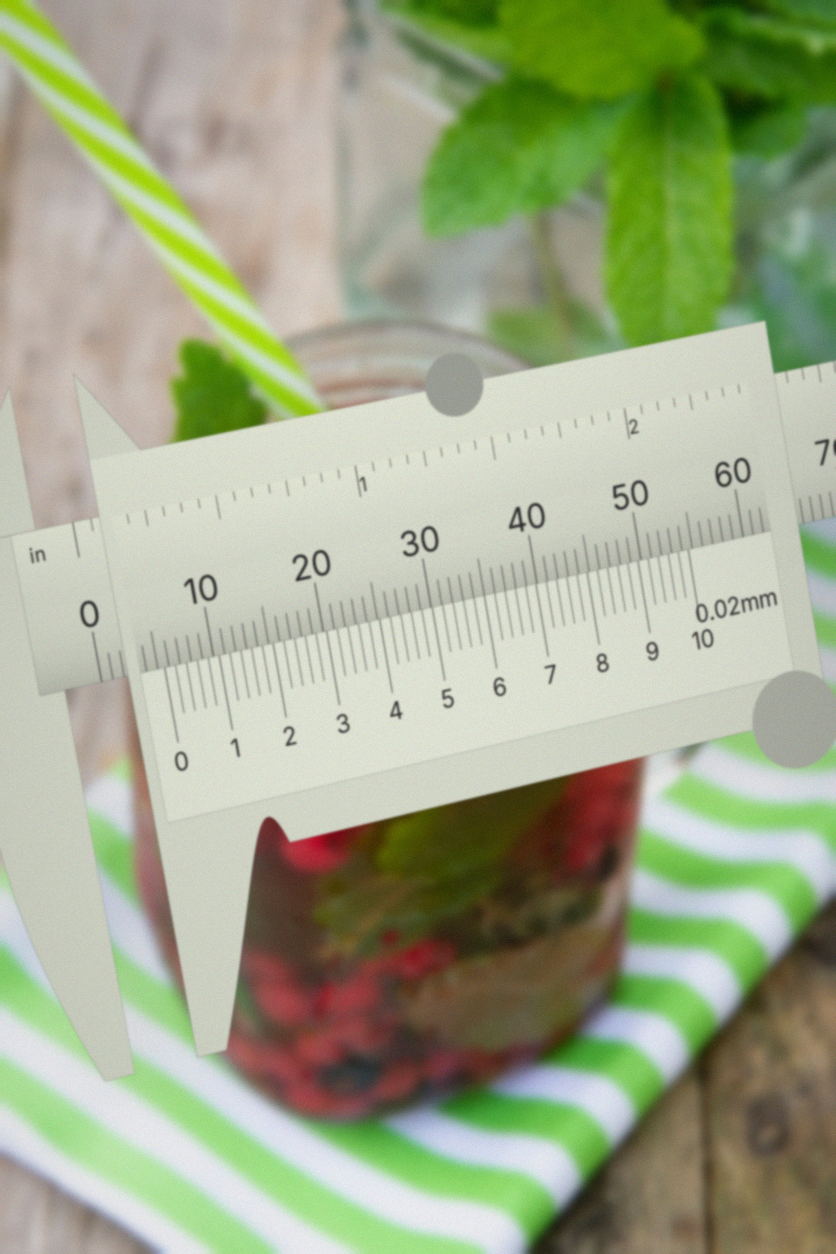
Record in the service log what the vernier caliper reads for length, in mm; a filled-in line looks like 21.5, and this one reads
5.6
